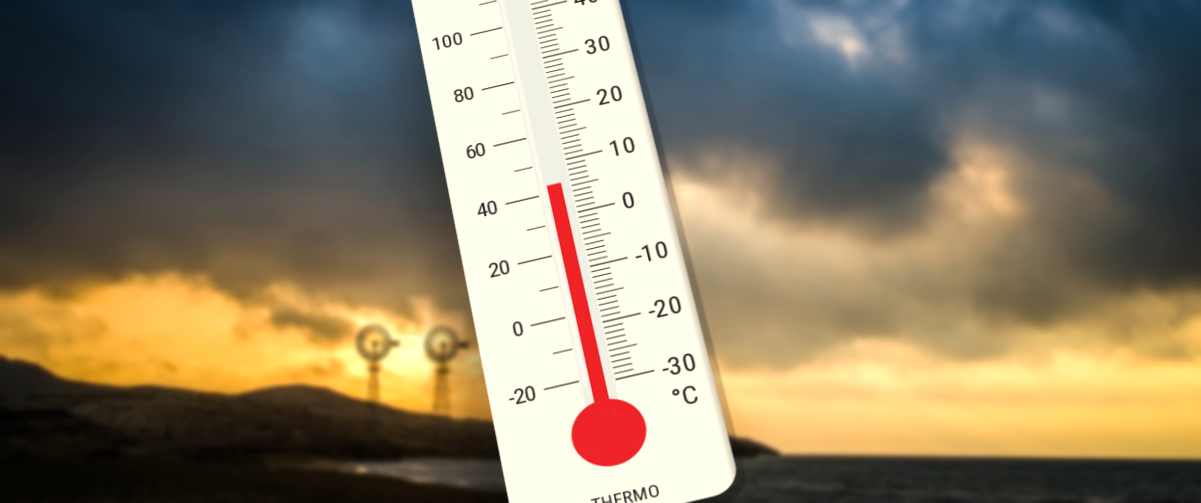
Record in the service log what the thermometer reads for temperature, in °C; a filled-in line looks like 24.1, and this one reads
6
